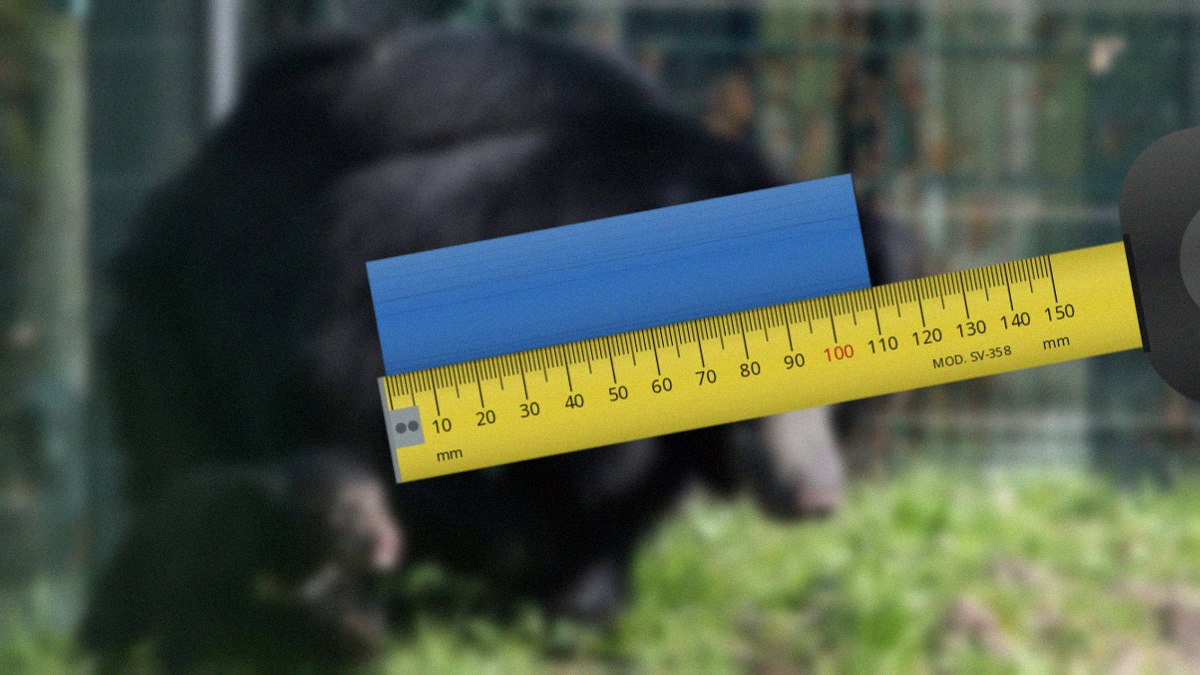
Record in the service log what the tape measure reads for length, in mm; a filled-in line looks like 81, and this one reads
110
